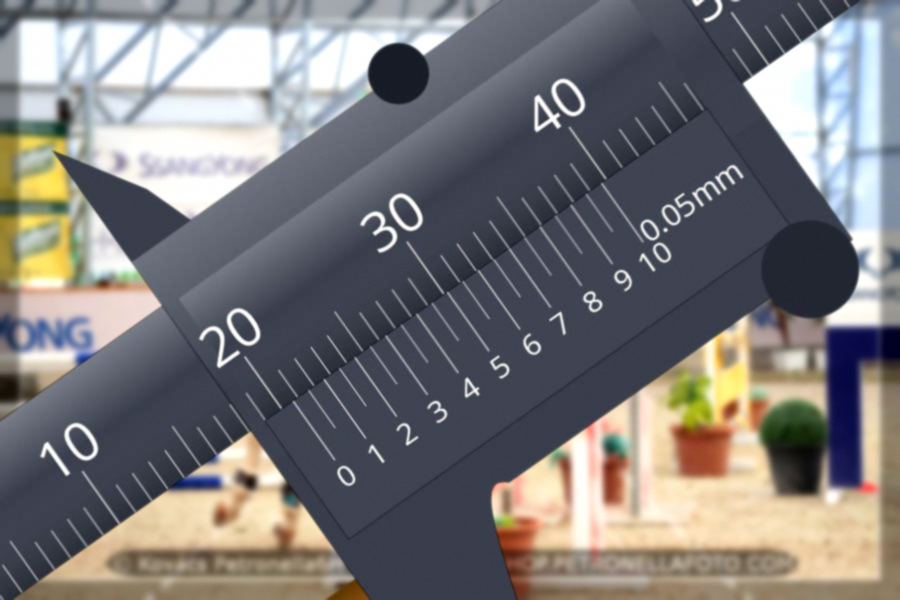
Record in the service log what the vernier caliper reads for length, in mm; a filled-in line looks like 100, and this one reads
20.7
